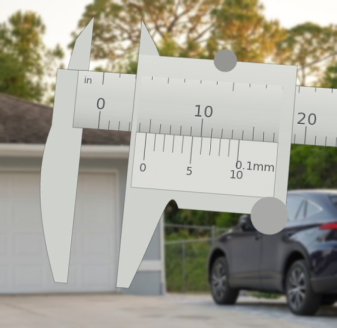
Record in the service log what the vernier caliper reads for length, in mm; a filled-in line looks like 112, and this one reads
4.7
